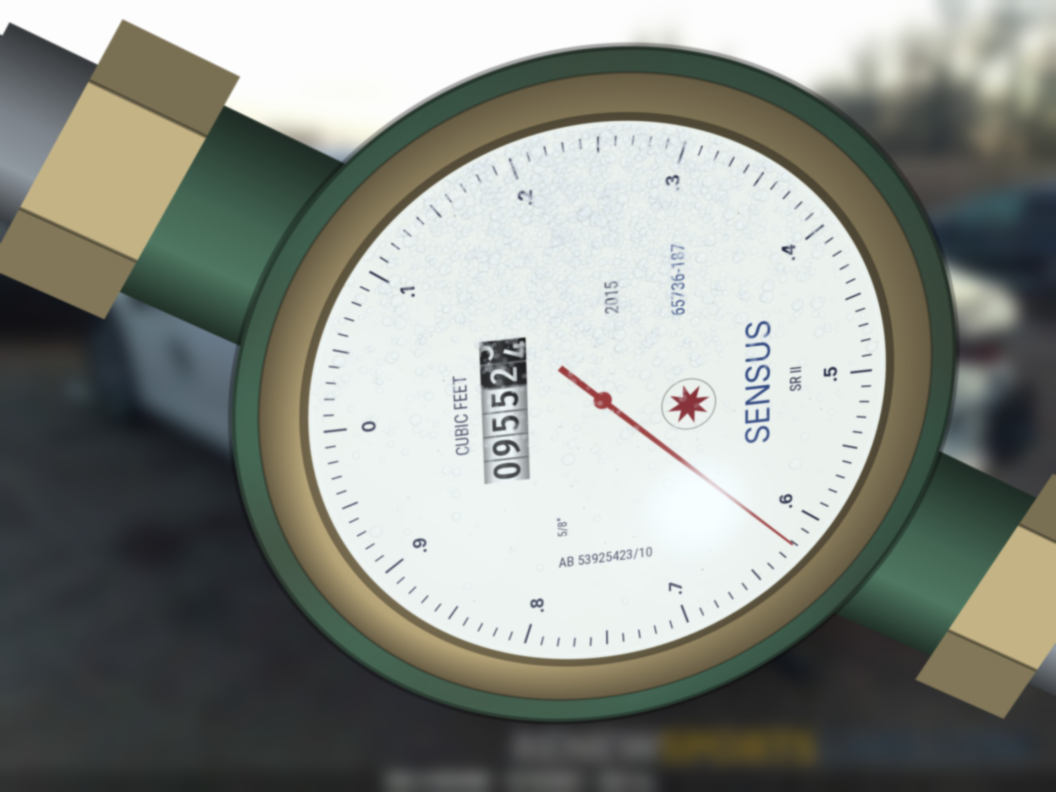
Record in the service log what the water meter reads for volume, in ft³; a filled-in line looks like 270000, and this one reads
95523.62
